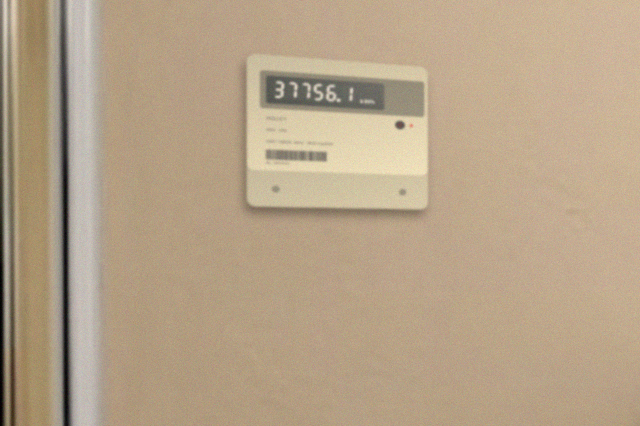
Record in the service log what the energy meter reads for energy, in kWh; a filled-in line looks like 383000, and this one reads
37756.1
